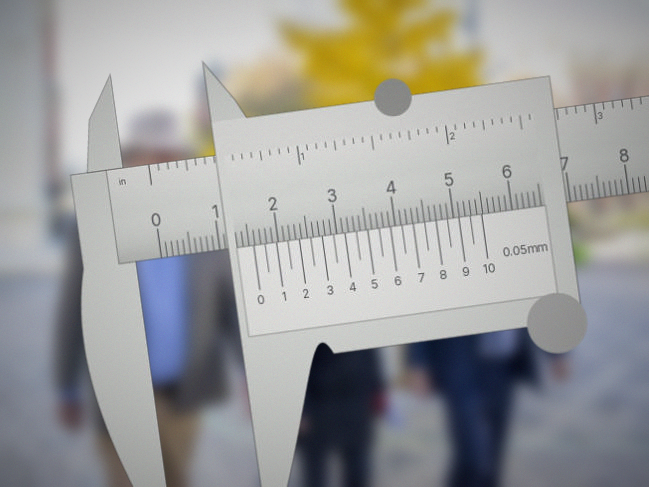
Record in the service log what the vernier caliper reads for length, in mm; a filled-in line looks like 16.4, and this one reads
15.8
